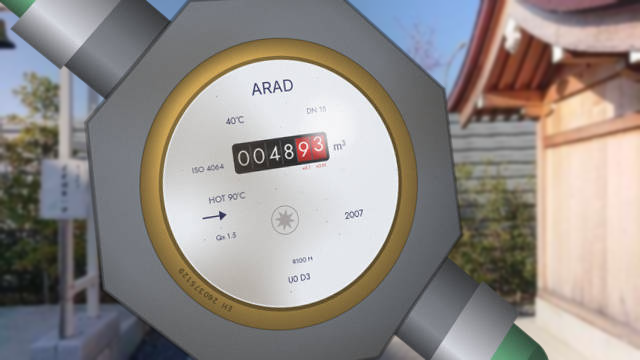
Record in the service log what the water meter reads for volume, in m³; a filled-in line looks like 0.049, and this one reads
48.93
